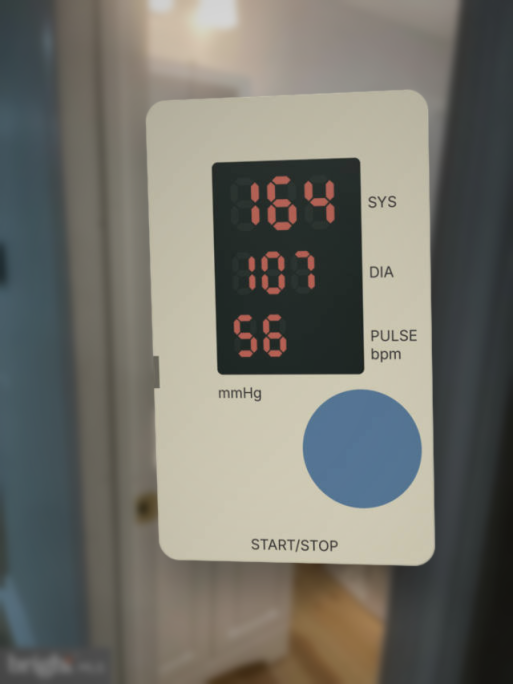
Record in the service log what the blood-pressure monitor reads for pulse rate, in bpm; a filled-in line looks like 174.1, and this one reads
56
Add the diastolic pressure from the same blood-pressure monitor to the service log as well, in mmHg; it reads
107
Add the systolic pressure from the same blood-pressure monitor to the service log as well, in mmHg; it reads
164
